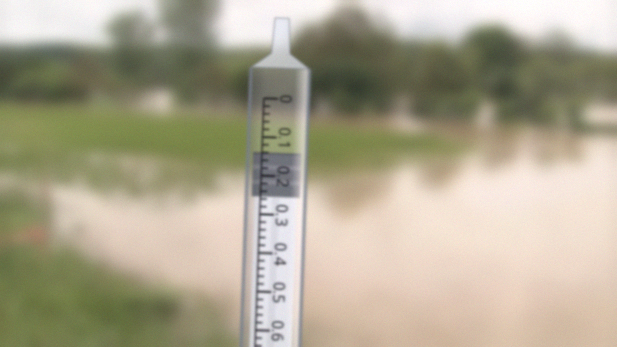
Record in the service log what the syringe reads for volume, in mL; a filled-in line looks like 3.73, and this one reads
0.14
